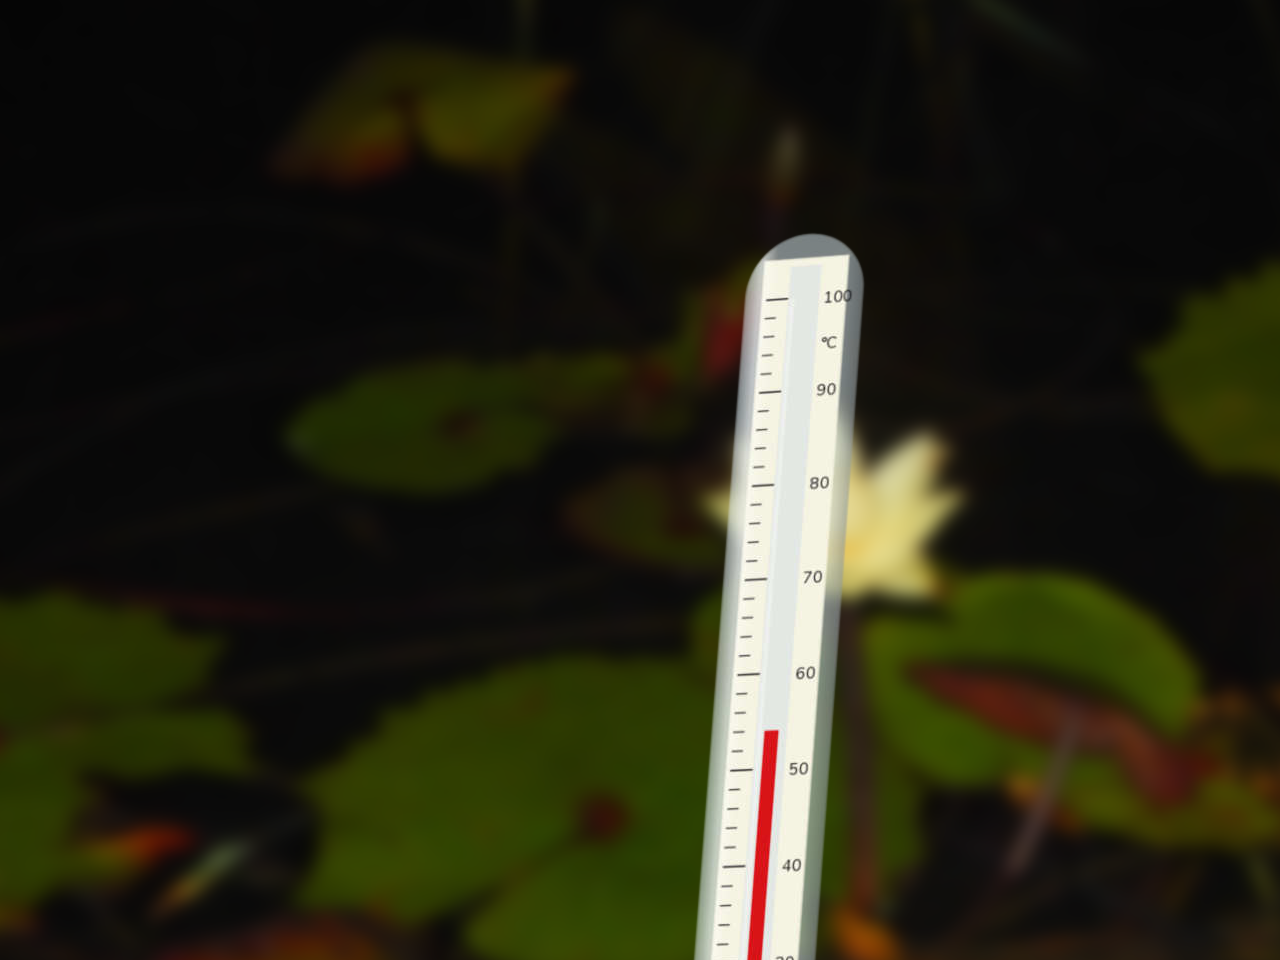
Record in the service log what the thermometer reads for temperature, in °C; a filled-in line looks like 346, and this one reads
54
